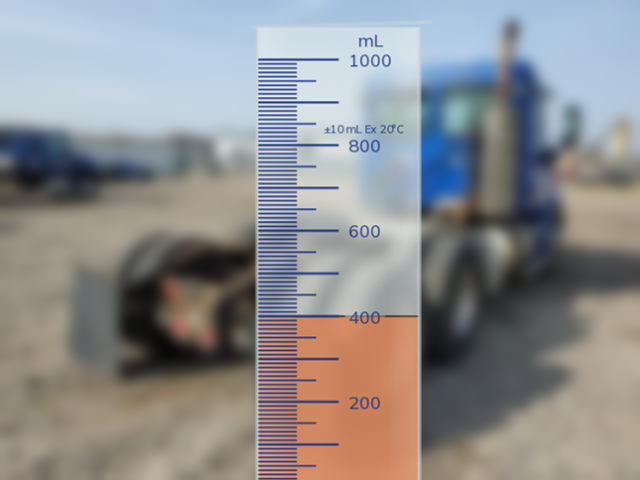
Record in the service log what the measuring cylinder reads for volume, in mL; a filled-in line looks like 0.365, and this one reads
400
